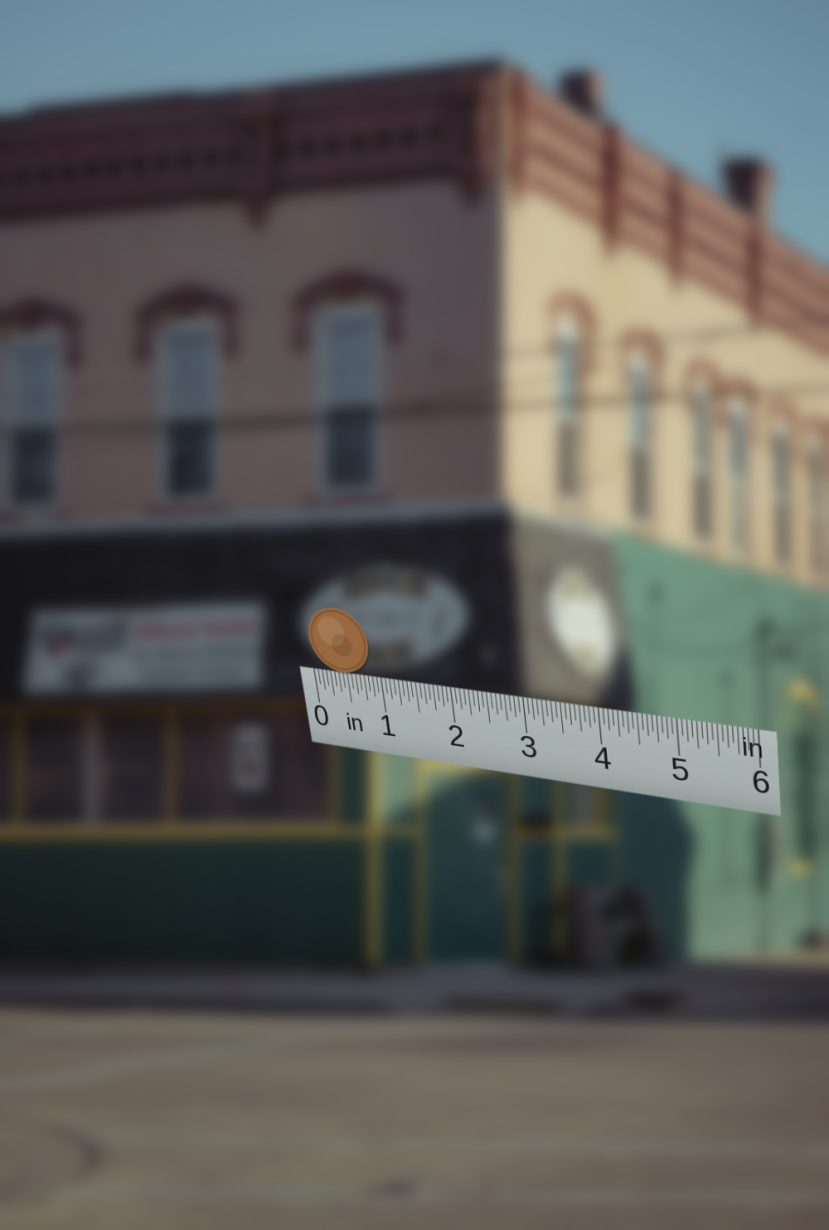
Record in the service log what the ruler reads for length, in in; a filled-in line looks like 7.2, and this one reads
0.875
